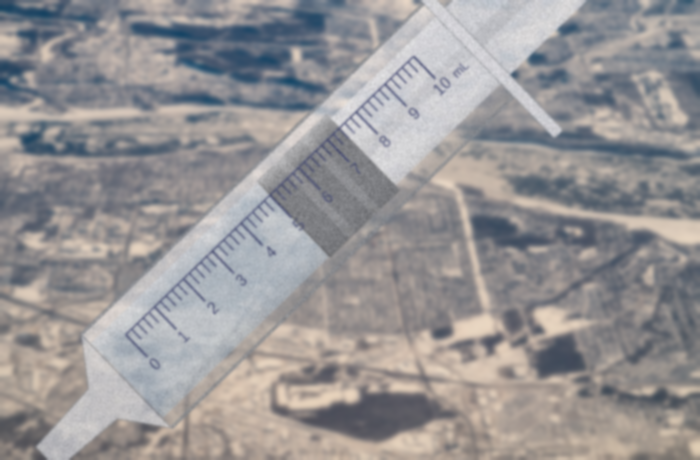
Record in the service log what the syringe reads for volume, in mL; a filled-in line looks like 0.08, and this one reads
5
